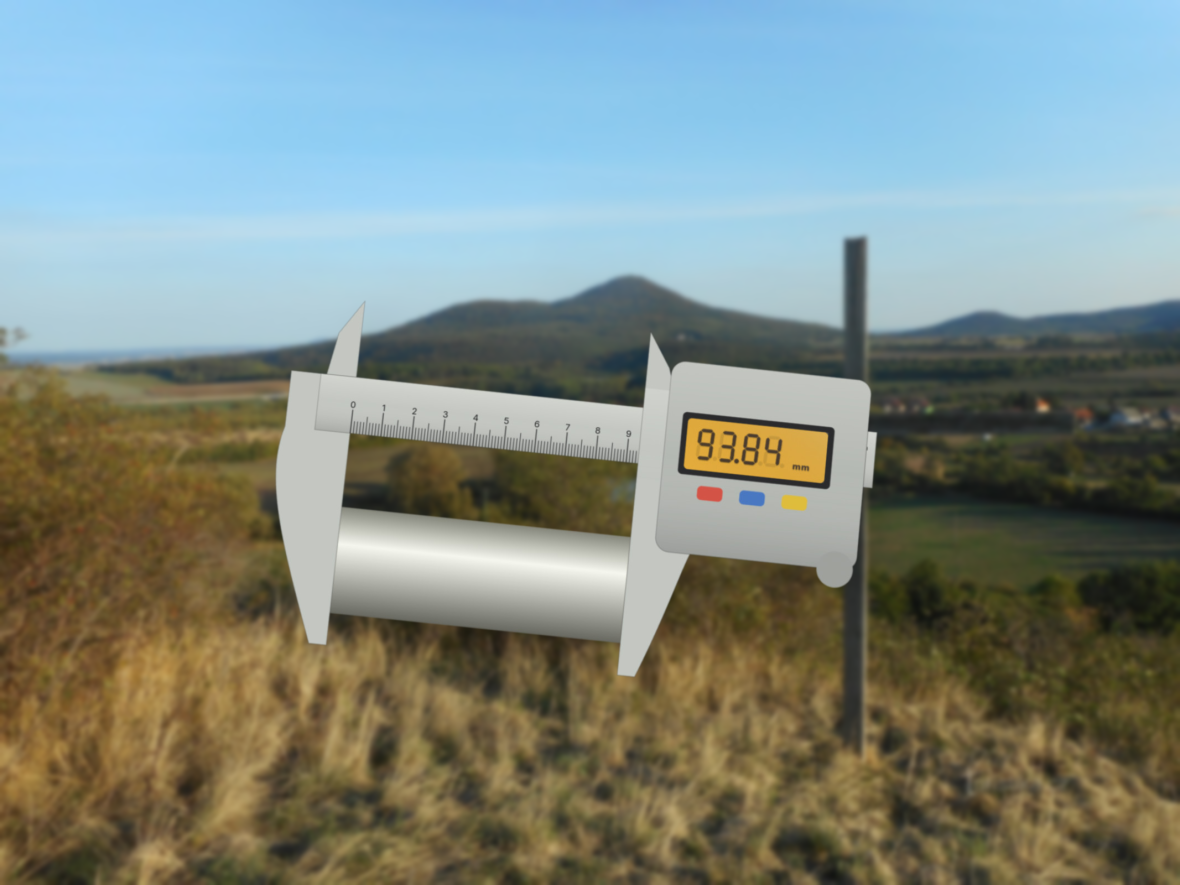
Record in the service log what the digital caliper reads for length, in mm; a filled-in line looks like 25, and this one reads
93.84
